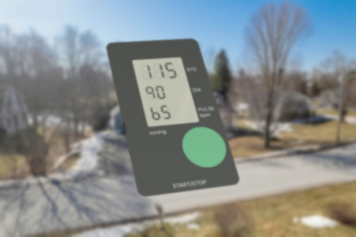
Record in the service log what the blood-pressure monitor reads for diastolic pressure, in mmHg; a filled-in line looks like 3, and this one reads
90
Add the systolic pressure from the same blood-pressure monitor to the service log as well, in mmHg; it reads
115
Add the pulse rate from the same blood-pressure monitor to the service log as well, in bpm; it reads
65
